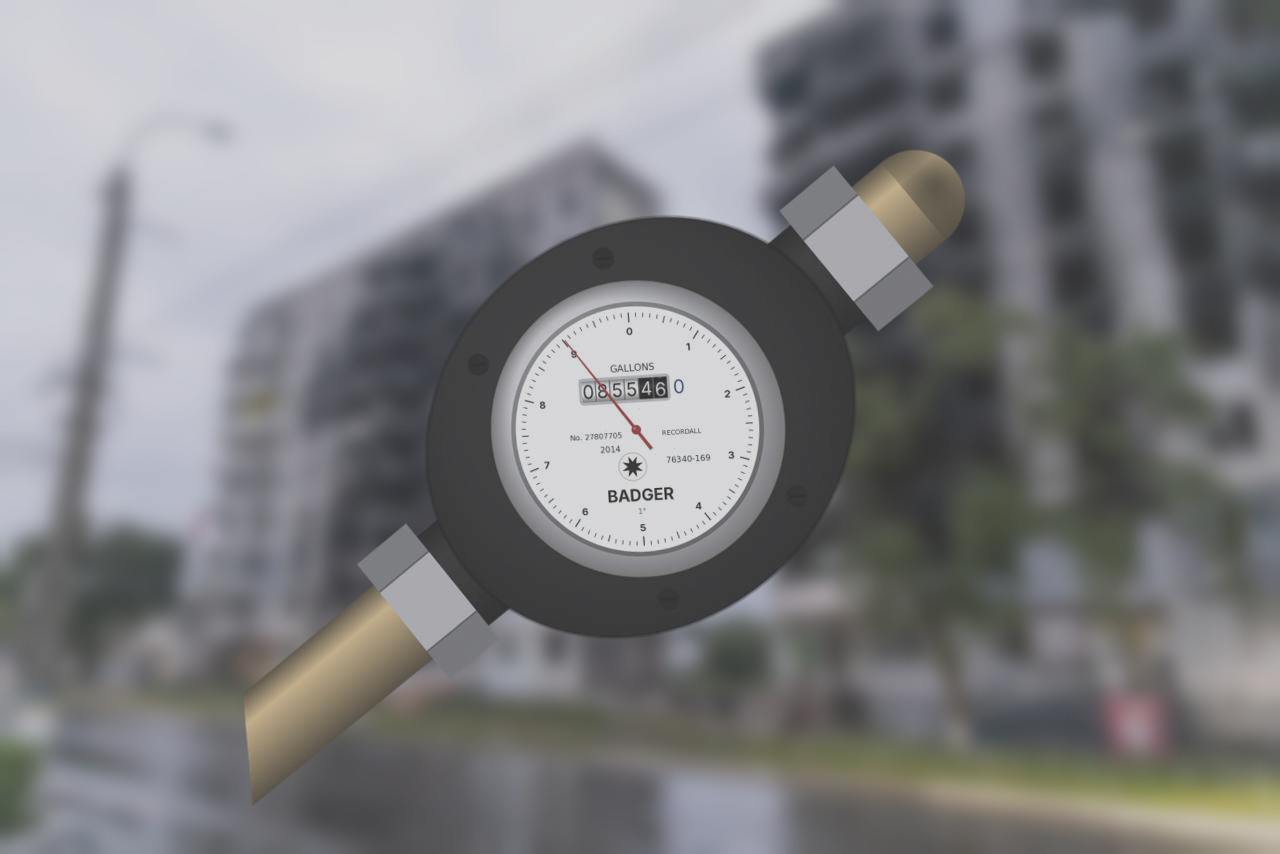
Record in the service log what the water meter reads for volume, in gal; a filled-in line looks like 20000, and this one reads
855459.0
